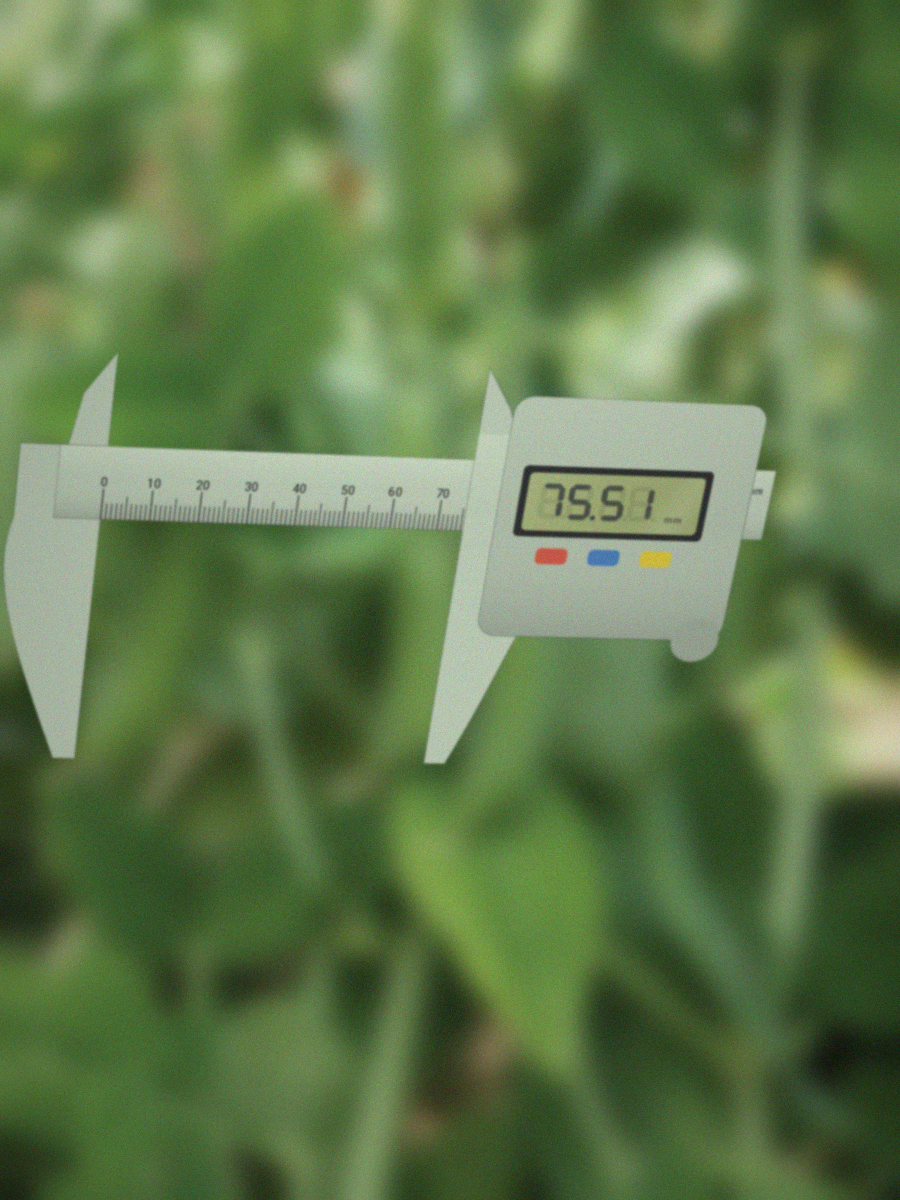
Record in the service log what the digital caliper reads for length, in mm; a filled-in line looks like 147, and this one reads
75.51
